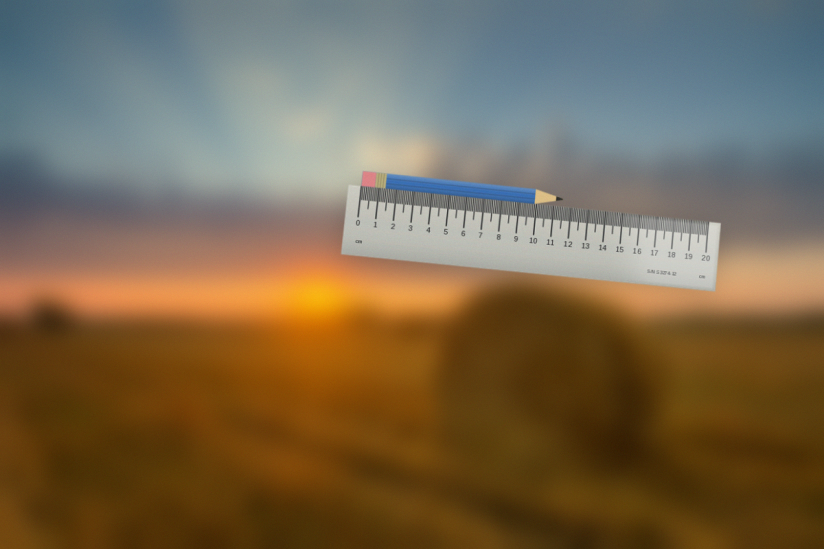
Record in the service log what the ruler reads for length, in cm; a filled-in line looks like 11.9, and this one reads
11.5
